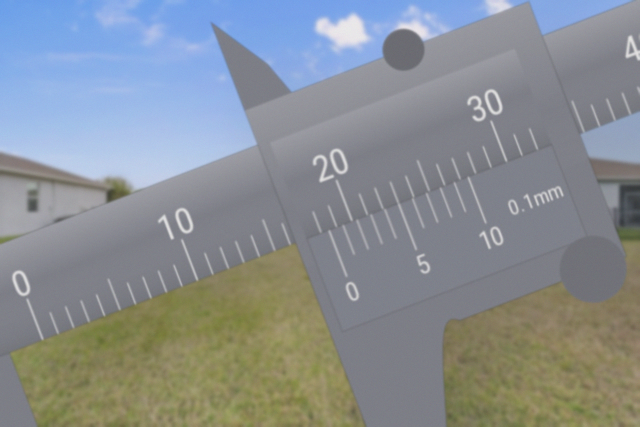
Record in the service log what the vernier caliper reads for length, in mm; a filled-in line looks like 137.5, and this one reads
18.5
